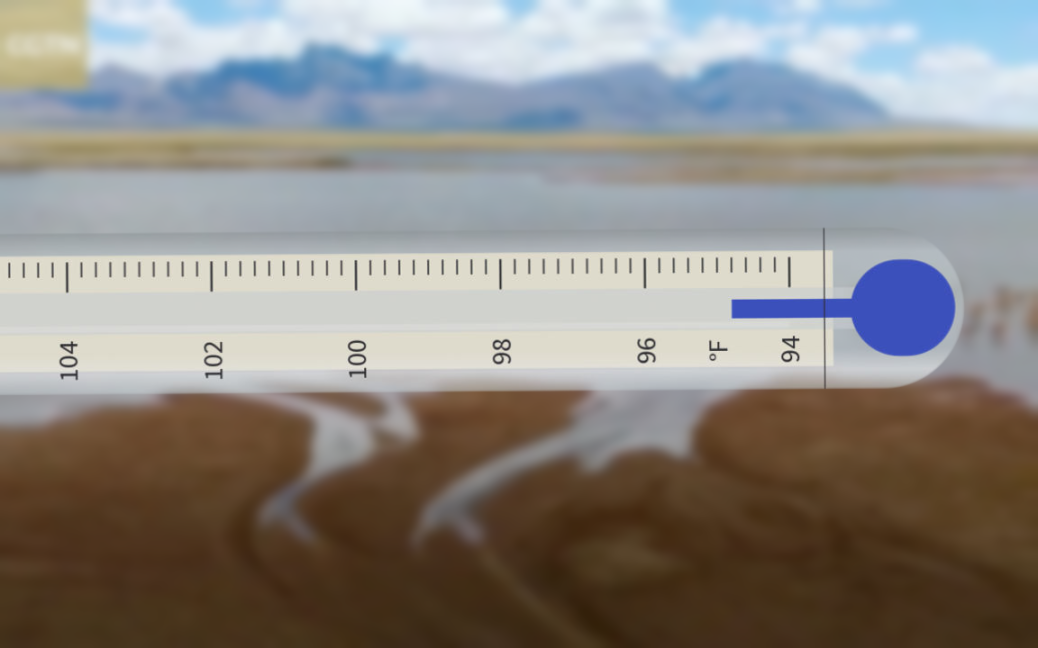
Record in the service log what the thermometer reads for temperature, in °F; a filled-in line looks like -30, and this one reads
94.8
